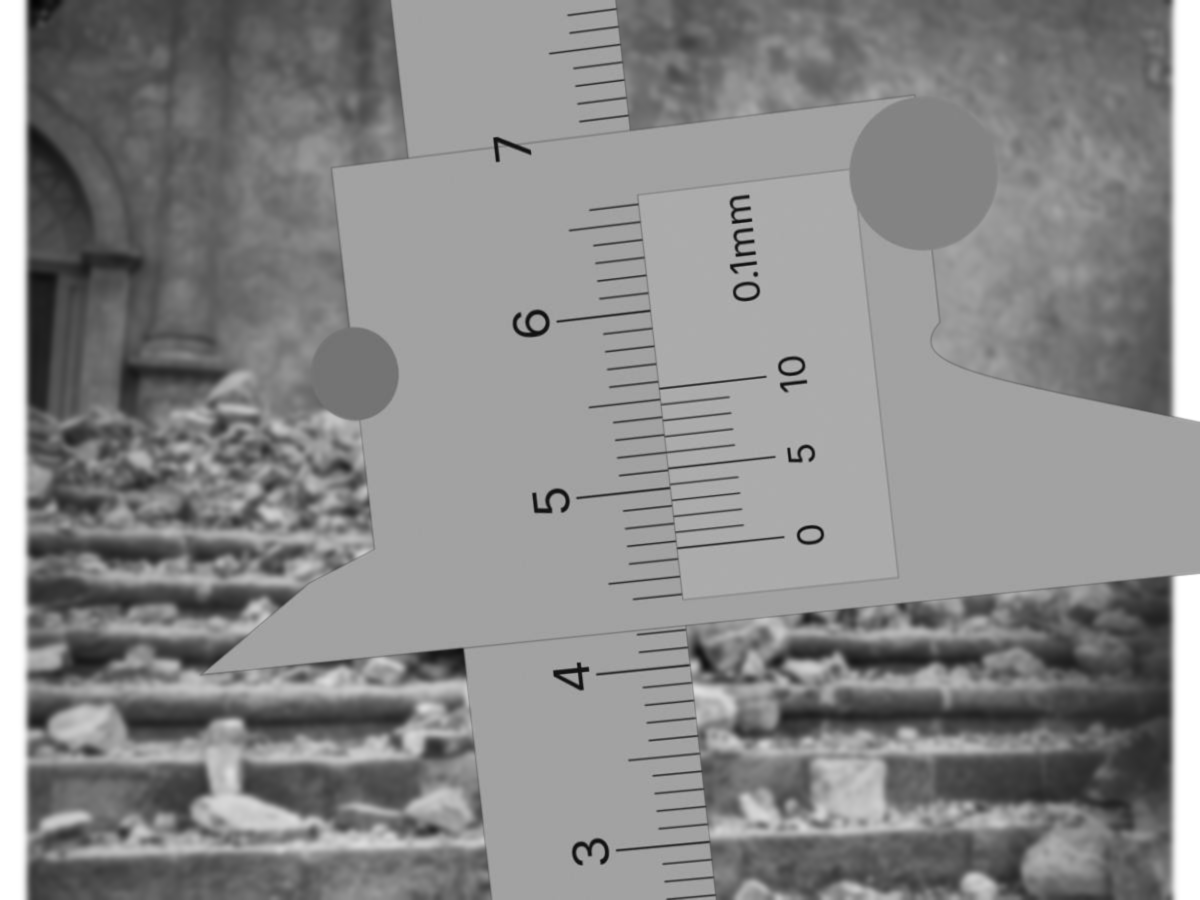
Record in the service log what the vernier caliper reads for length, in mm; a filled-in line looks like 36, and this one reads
46.6
